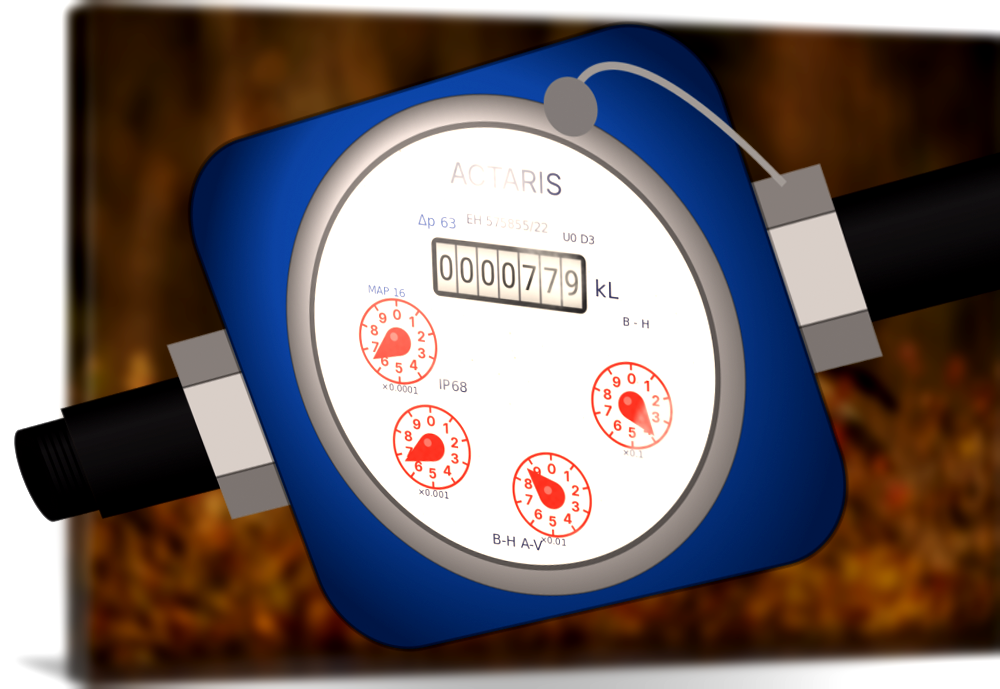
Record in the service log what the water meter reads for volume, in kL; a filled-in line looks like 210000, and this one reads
779.3866
